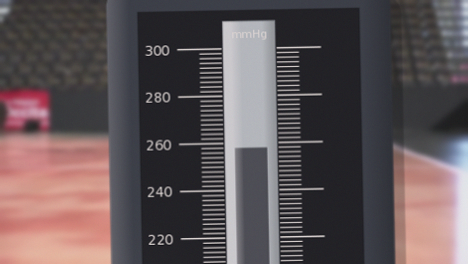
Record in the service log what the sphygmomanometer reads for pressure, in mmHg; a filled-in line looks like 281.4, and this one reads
258
